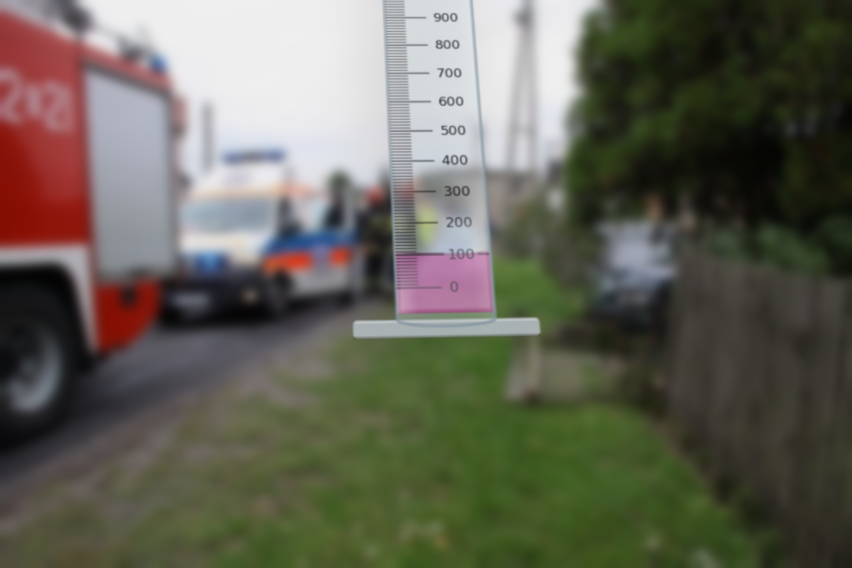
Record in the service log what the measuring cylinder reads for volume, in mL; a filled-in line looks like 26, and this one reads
100
